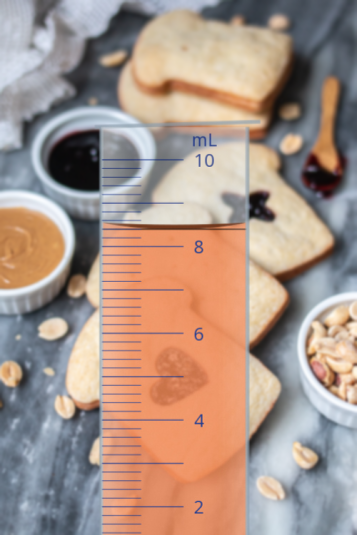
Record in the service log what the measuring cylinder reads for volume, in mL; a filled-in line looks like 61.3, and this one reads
8.4
